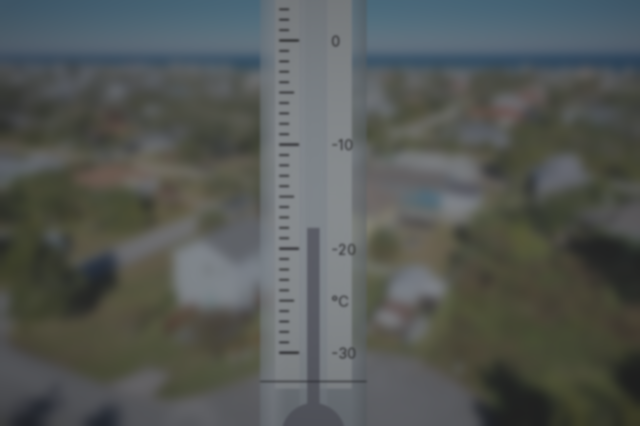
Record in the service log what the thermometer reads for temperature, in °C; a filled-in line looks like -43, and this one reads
-18
